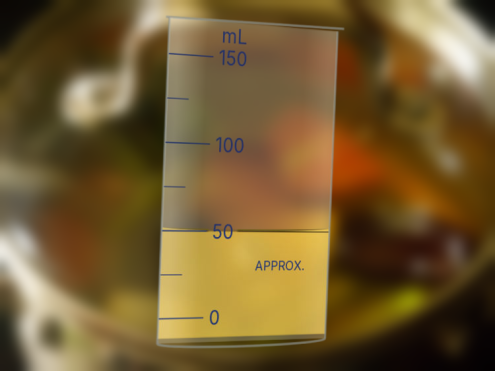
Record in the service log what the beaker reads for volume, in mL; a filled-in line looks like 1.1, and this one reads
50
